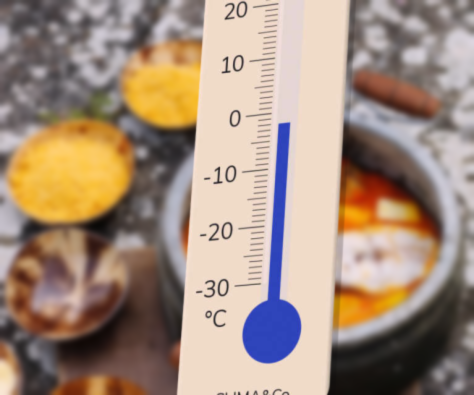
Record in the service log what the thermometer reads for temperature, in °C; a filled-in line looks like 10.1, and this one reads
-2
